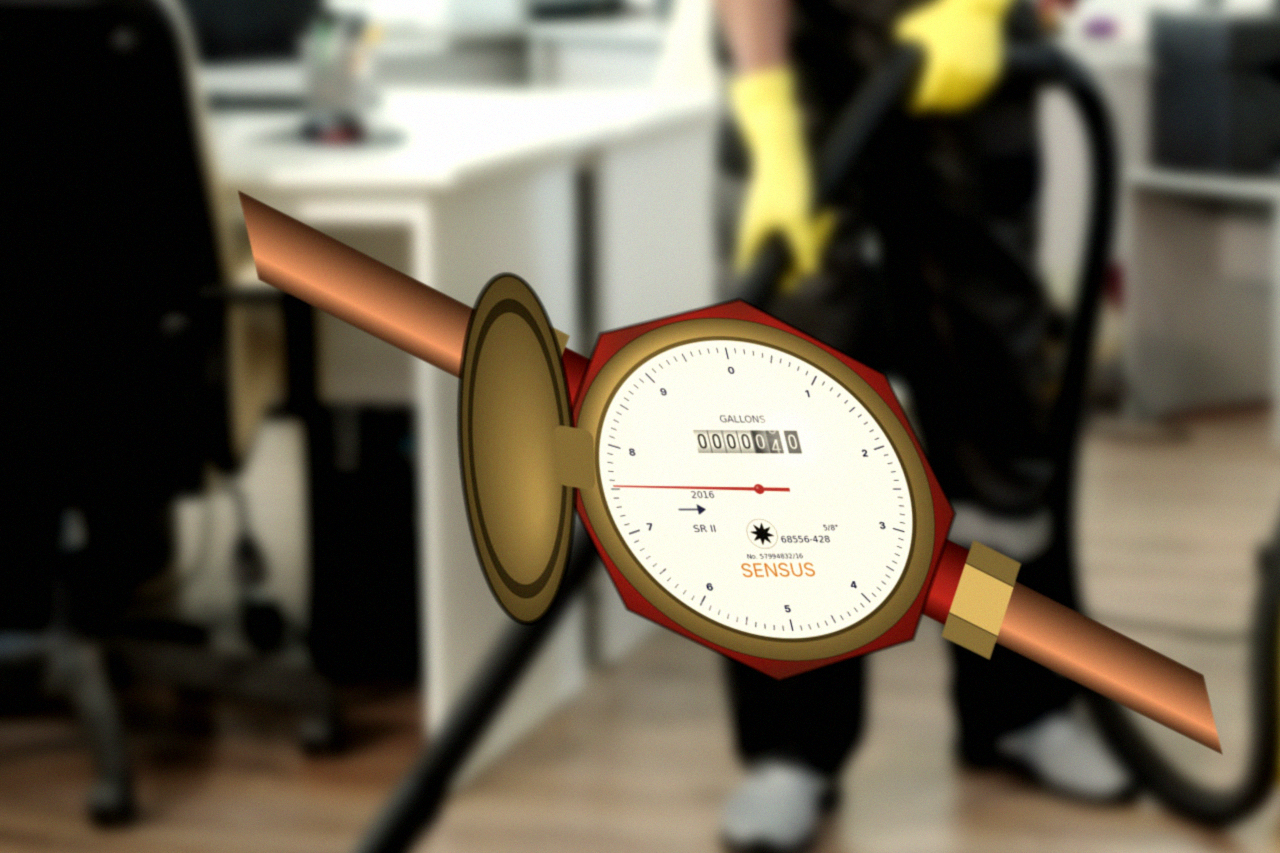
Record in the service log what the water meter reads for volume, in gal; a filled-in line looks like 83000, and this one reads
37.5
